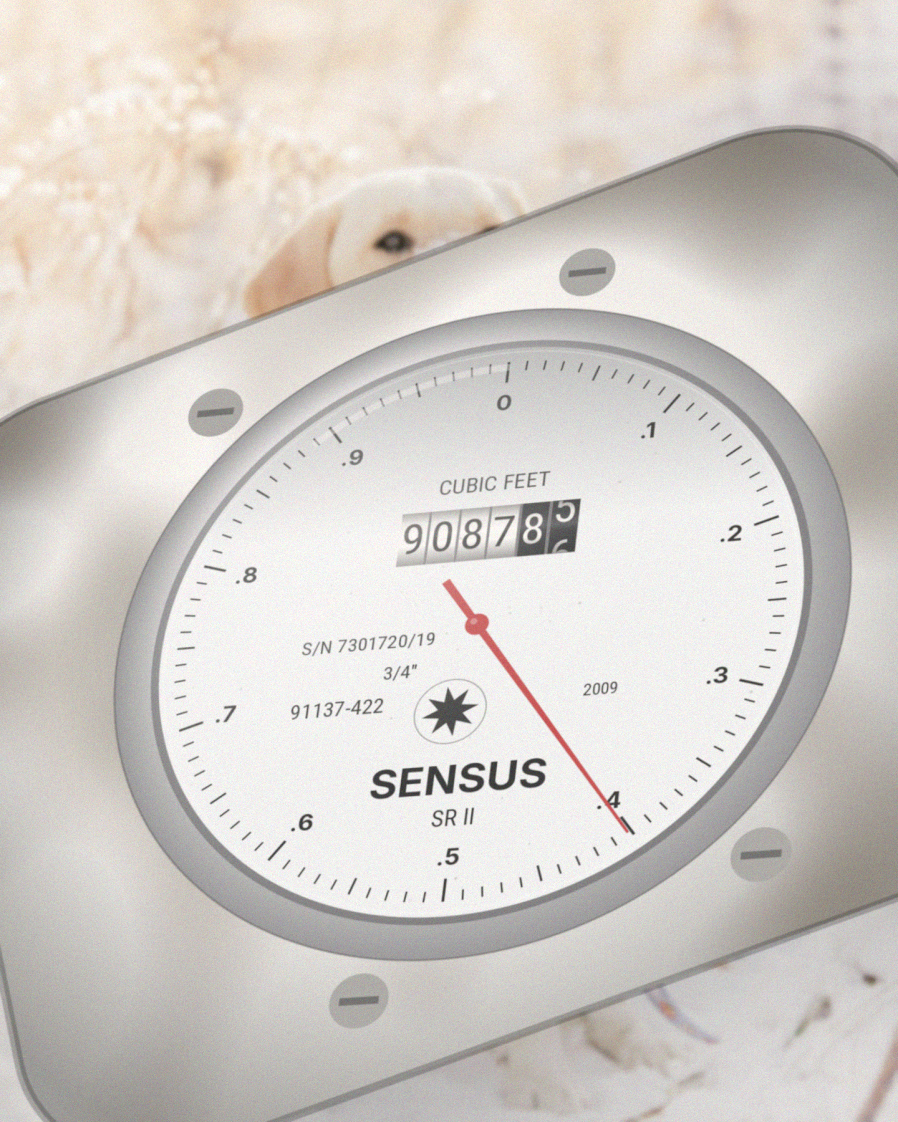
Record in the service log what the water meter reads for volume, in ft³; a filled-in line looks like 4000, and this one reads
908785.40
